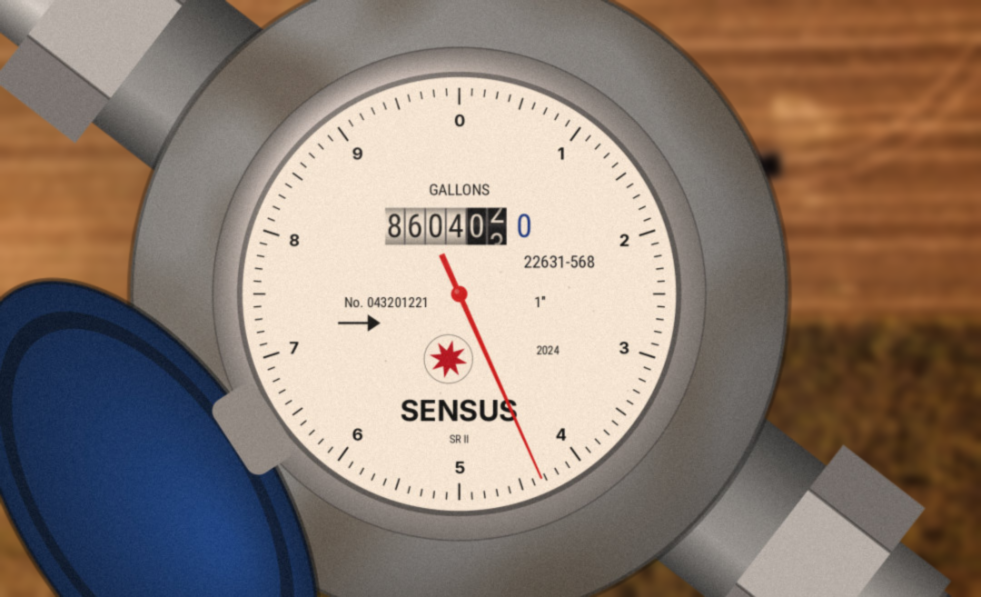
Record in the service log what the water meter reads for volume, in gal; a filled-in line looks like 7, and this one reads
8604024.3
